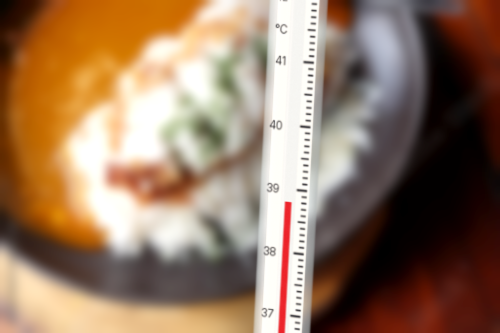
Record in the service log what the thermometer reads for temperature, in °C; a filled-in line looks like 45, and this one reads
38.8
